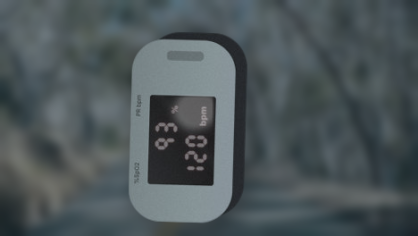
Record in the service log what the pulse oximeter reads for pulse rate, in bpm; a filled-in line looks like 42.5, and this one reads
120
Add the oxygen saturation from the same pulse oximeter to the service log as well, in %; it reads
93
